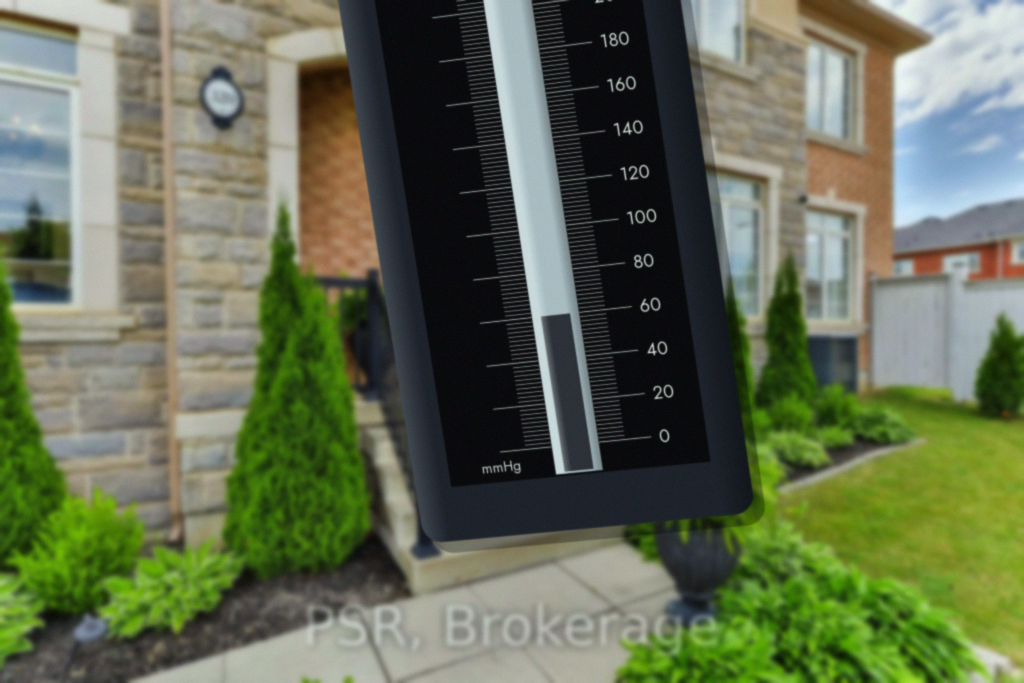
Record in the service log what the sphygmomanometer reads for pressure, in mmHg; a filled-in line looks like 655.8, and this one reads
60
